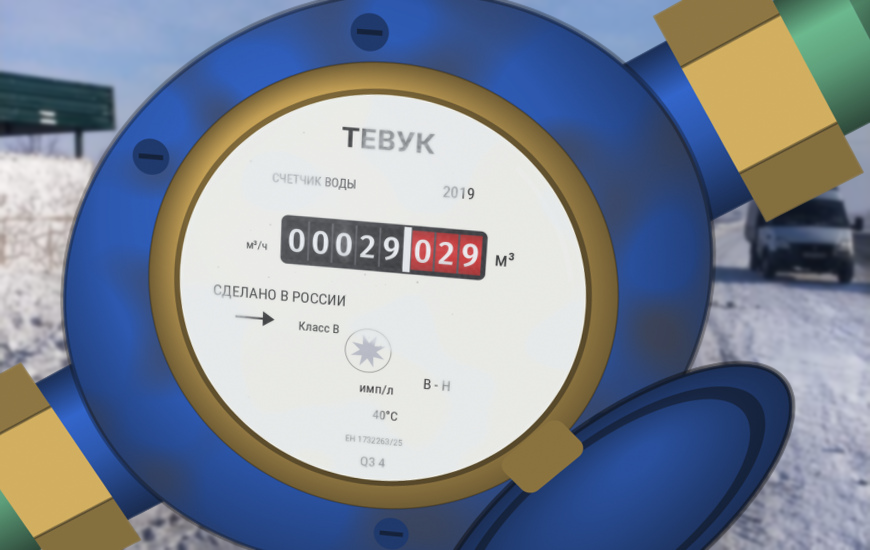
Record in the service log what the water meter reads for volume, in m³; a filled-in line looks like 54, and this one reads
29.029
